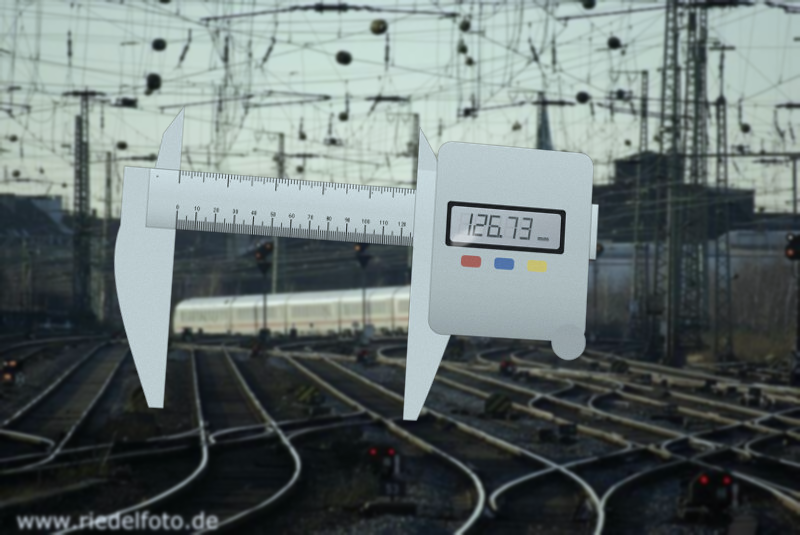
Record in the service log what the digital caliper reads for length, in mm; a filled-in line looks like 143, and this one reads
126.73
